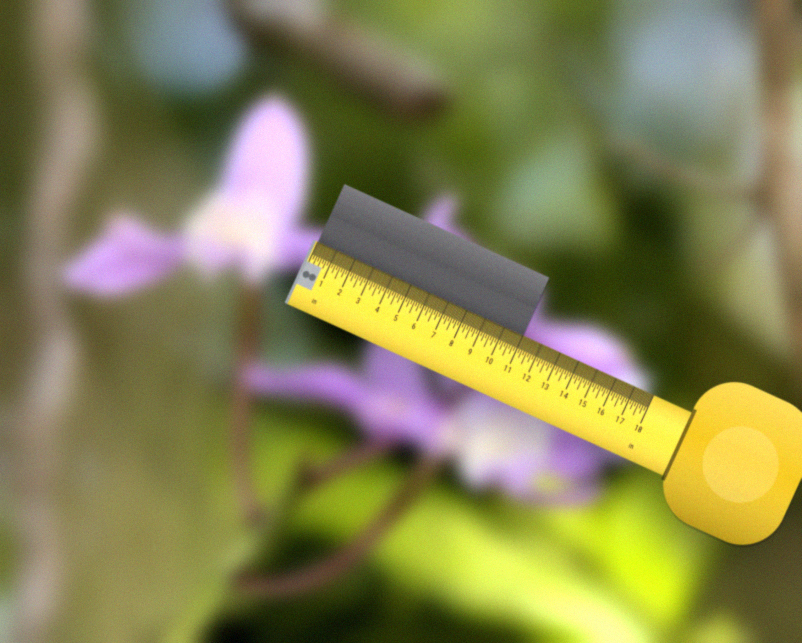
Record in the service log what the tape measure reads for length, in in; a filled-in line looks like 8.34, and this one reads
11
